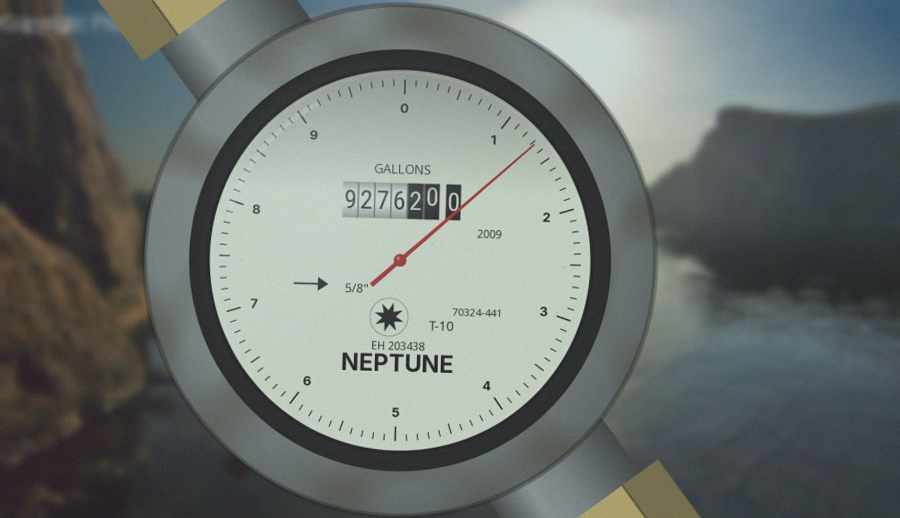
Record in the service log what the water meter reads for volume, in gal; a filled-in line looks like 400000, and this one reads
9276201.3
